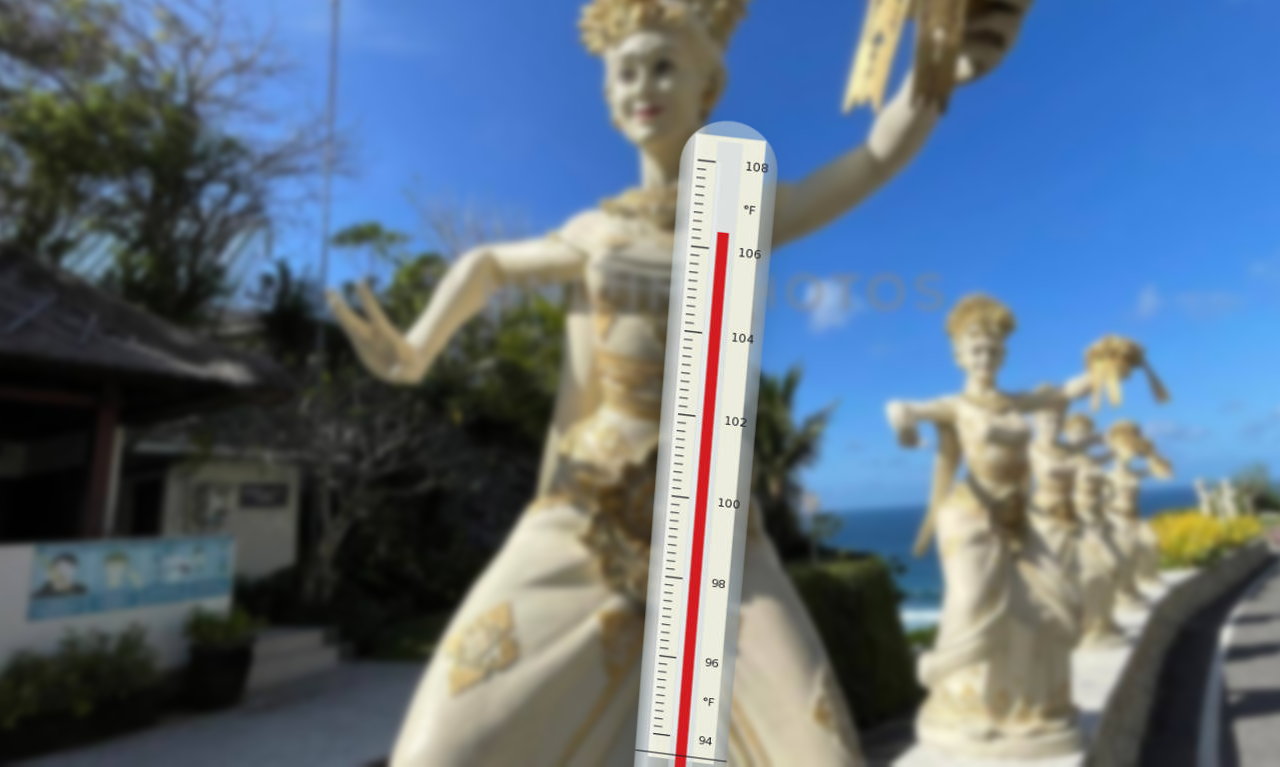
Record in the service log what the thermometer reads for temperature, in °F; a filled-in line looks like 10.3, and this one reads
106.4
